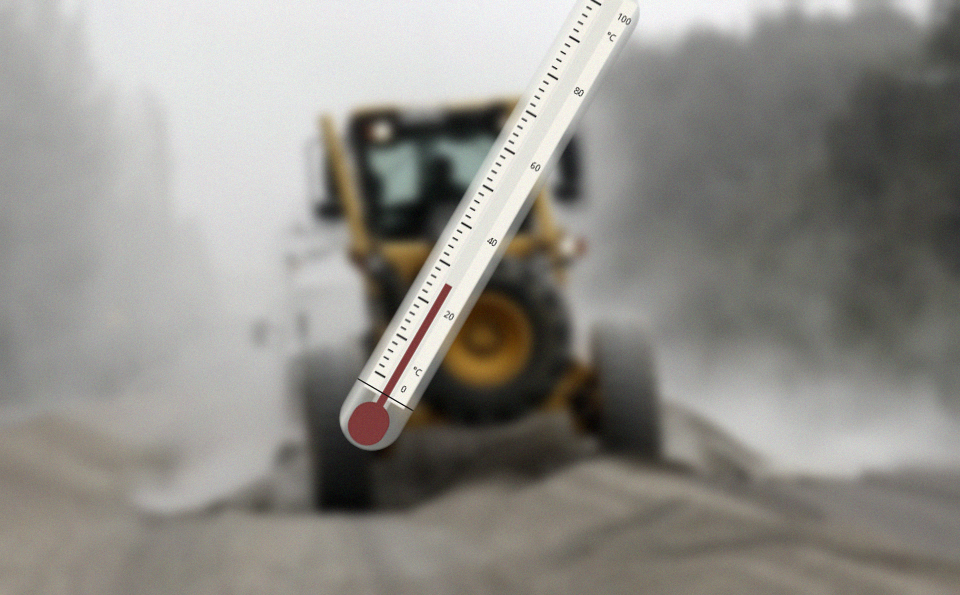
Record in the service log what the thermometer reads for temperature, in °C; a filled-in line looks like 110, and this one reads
26
